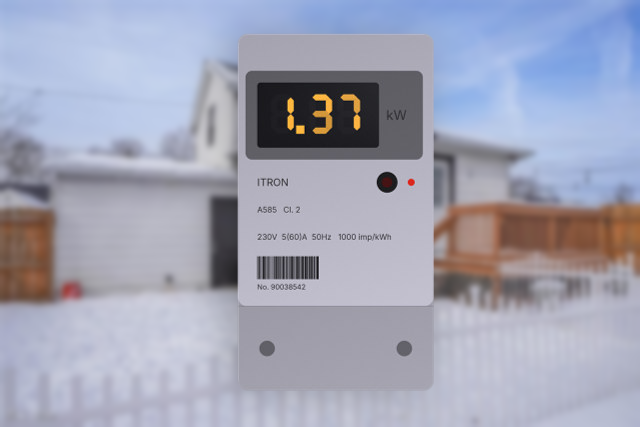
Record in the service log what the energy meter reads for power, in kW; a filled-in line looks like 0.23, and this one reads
1.37
